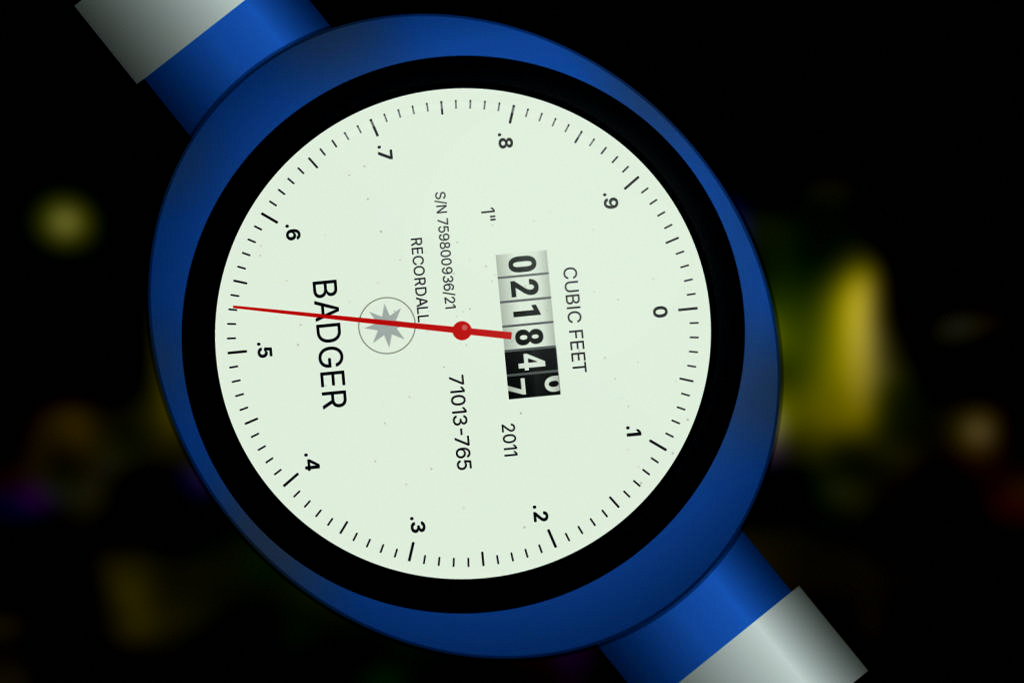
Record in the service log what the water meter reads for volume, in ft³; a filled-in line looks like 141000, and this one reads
21846.53
